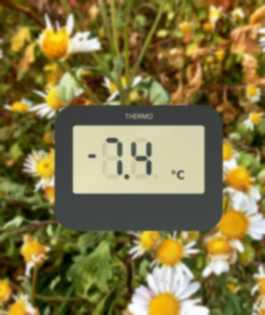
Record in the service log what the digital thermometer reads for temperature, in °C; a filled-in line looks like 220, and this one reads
-7.4
